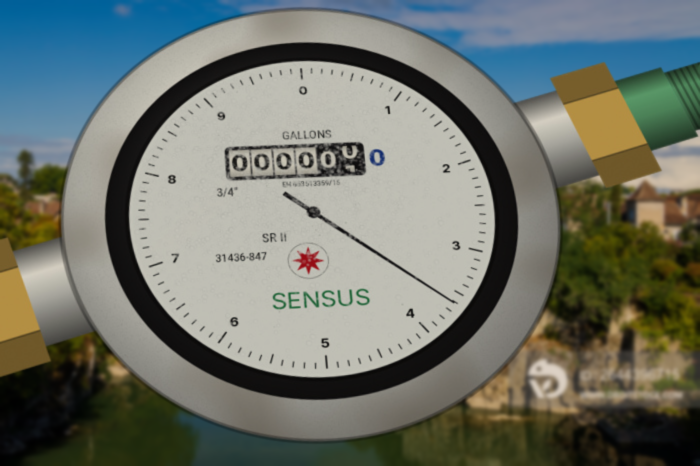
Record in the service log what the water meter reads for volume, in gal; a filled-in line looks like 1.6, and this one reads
3.6
